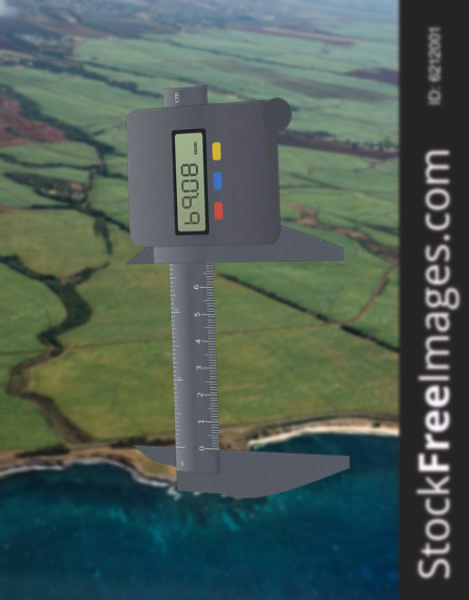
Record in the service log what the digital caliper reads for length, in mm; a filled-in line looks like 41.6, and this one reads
69.08
